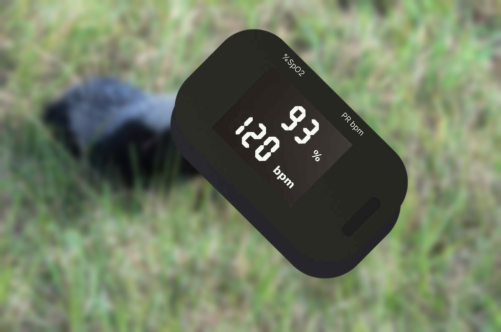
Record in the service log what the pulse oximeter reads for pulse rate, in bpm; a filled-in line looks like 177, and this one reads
120
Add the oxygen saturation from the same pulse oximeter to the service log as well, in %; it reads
93
